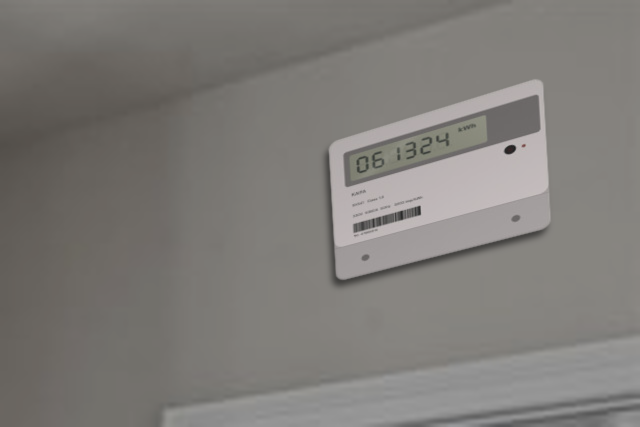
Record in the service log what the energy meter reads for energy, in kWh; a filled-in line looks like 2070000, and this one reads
61324
